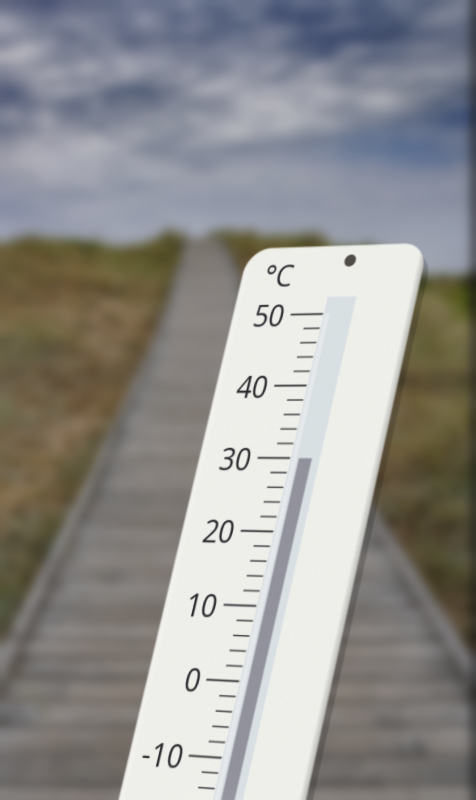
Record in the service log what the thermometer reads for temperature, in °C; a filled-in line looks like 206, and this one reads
30
